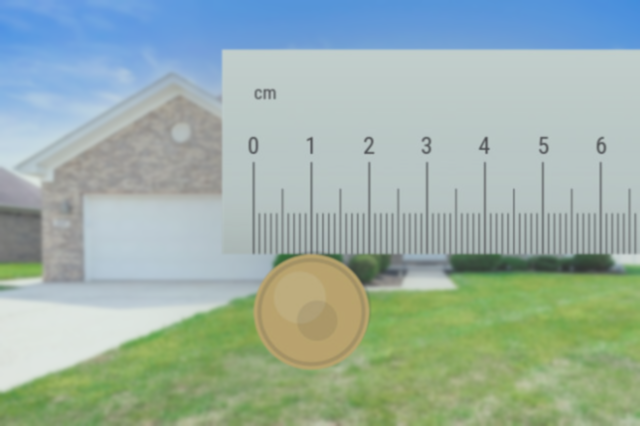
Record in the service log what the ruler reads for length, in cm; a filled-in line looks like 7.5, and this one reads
2
